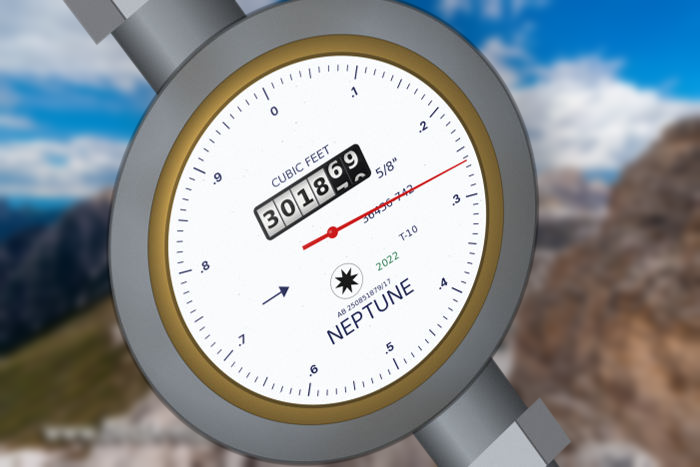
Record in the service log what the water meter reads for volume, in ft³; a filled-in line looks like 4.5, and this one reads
301869.26
